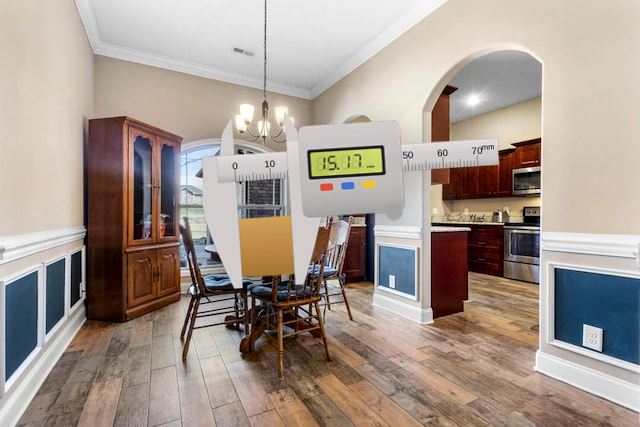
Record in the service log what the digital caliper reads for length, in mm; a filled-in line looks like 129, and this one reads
15.17
